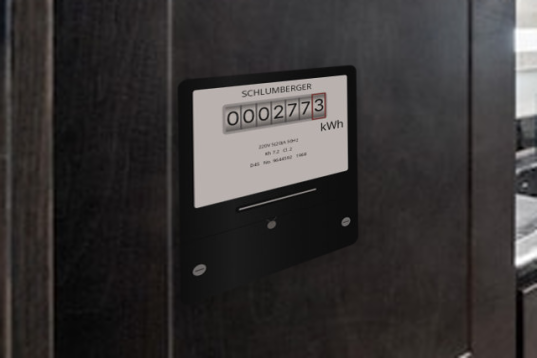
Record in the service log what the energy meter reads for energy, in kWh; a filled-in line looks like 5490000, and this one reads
277.3
